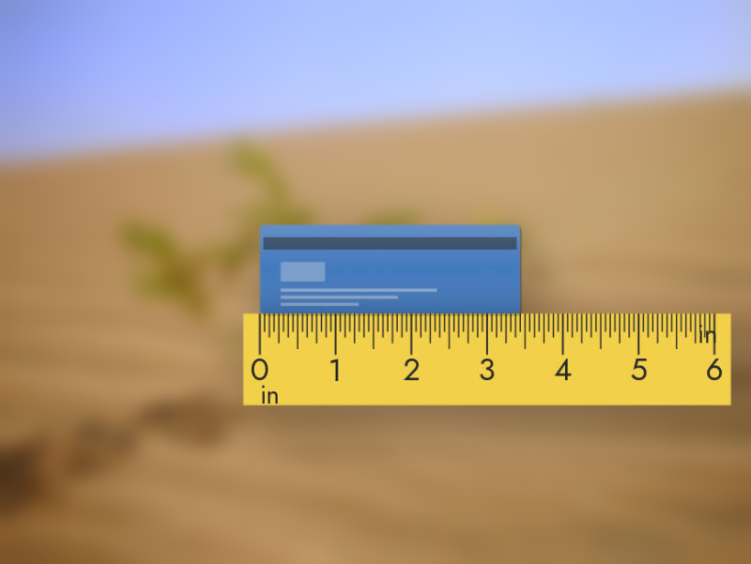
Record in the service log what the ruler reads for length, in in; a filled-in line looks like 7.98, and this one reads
3.4375
